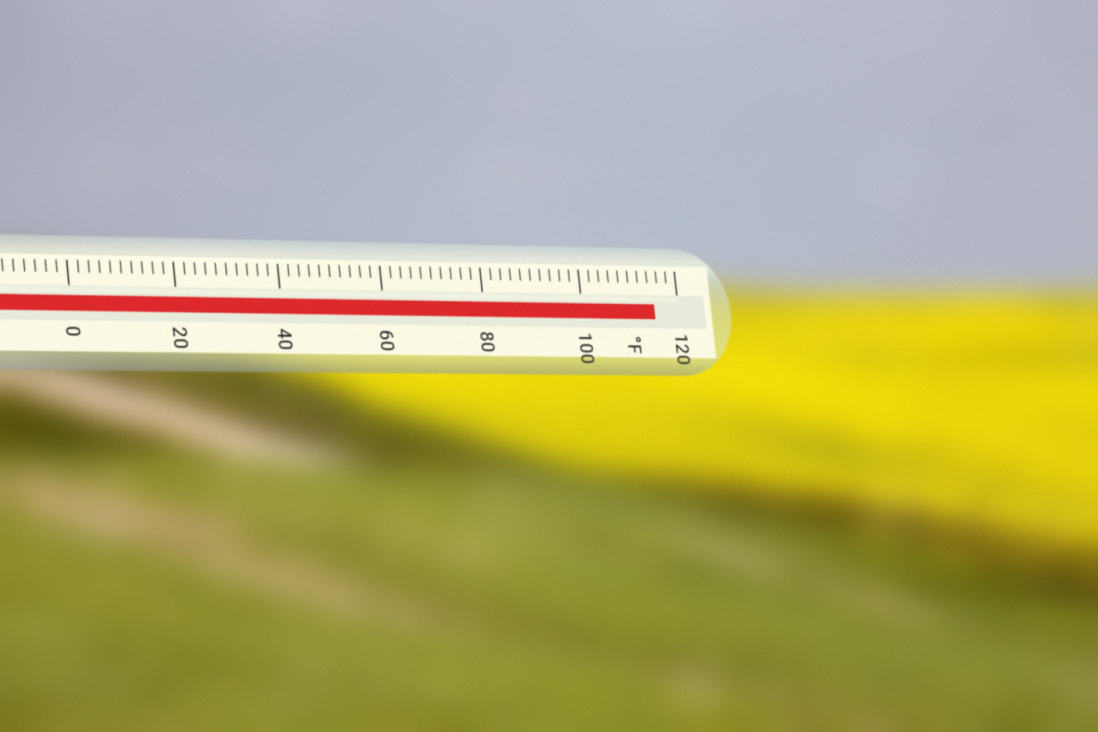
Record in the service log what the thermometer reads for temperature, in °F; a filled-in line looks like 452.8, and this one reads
115
